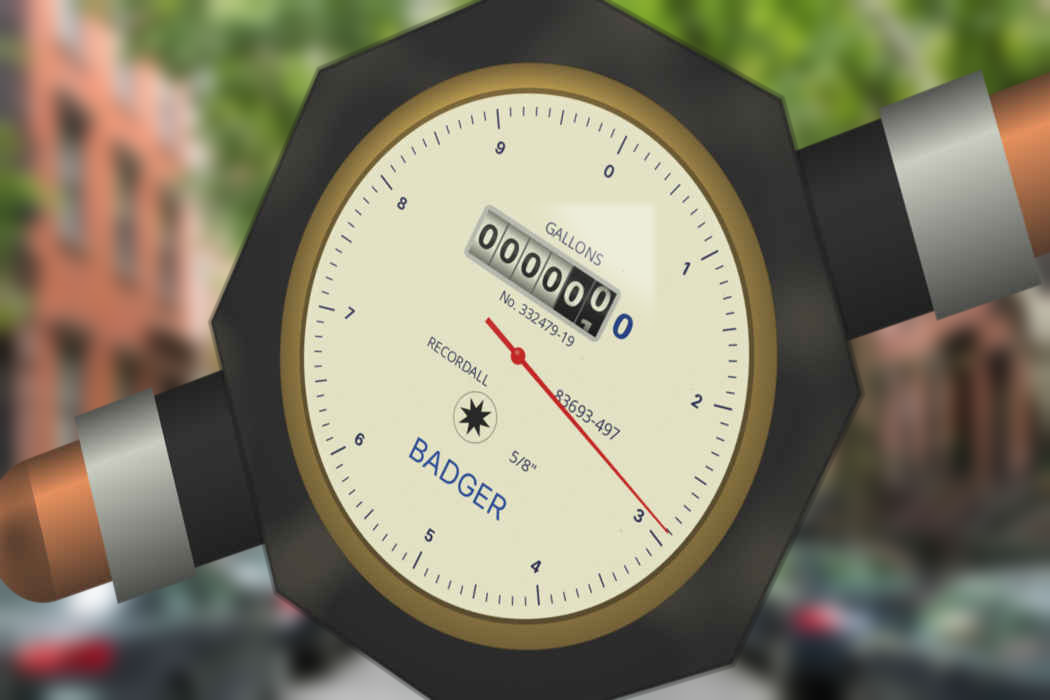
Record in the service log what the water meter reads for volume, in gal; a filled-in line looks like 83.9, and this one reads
2.9
